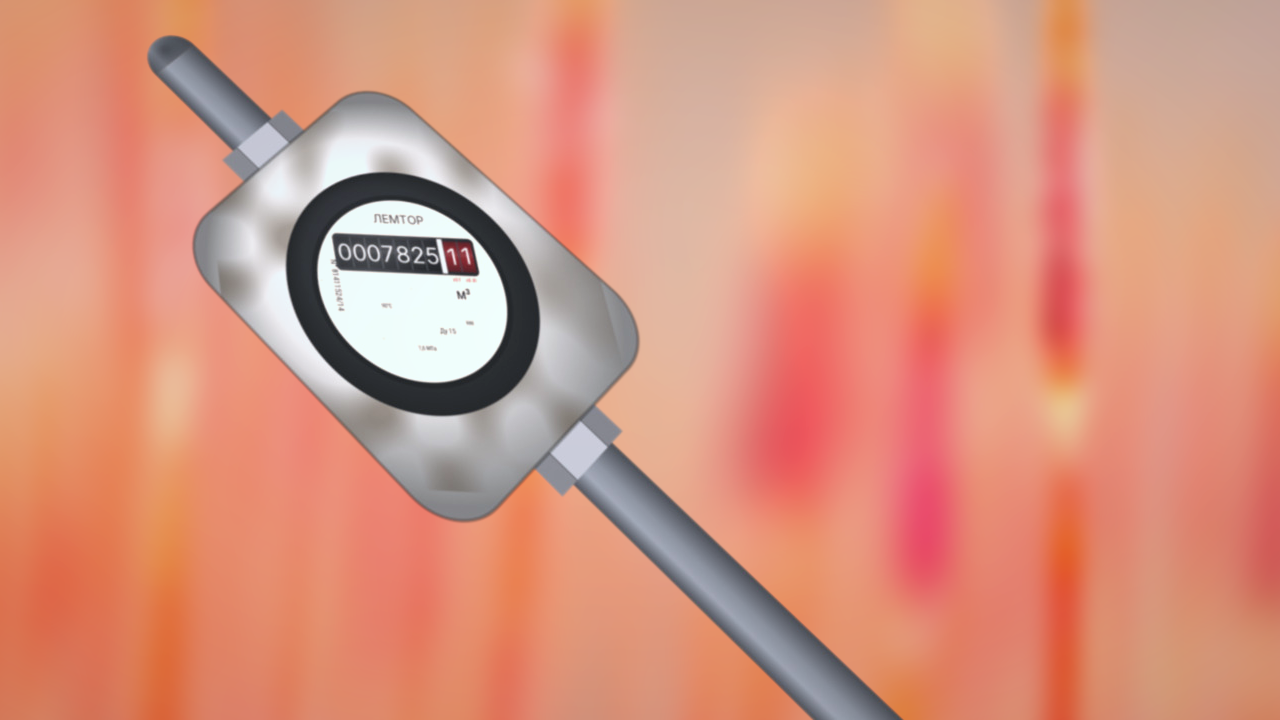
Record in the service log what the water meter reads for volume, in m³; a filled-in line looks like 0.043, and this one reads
7825.11
